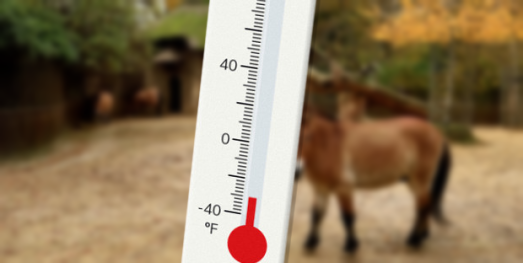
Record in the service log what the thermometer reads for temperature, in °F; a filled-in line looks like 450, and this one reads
-30
